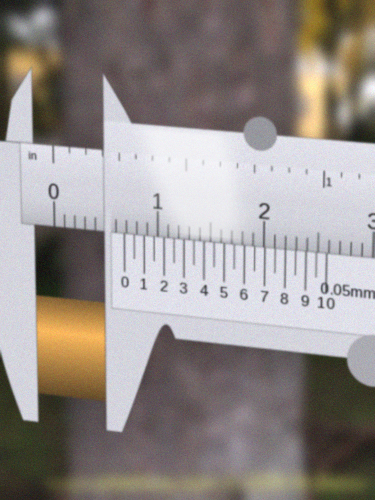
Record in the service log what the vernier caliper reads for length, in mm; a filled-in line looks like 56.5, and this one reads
6.8
